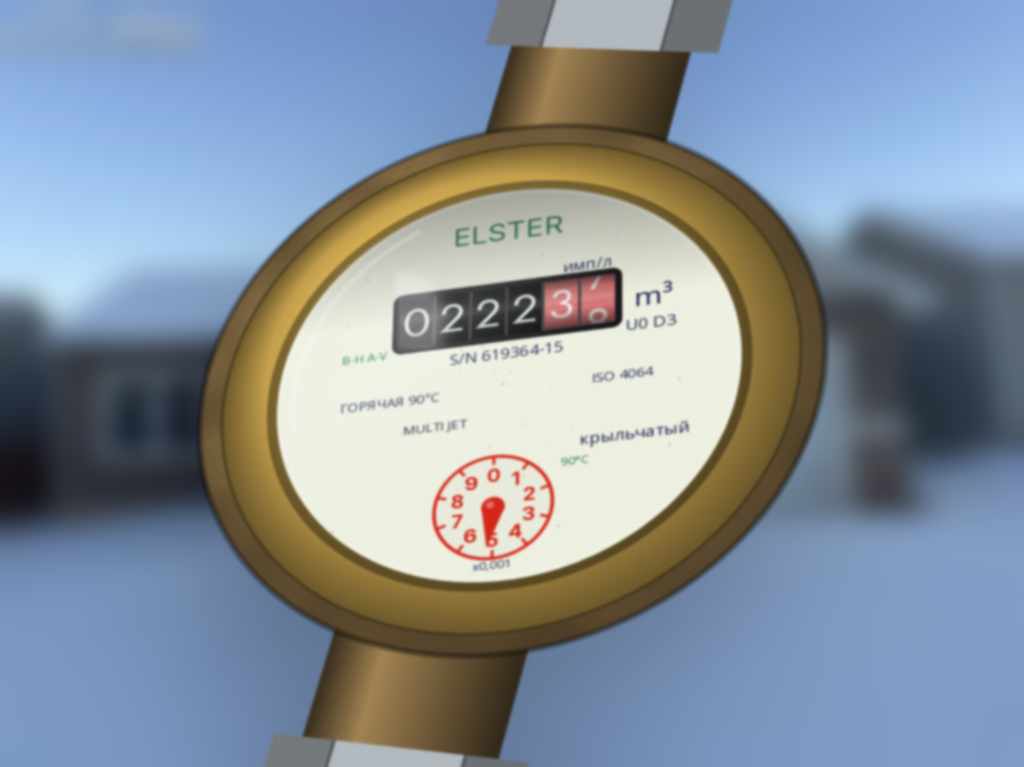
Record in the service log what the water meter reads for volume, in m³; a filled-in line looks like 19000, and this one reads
222.375
